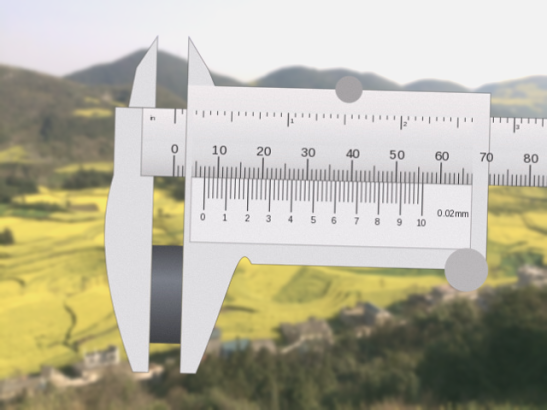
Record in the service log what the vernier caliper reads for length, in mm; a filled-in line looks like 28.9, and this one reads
7.0
